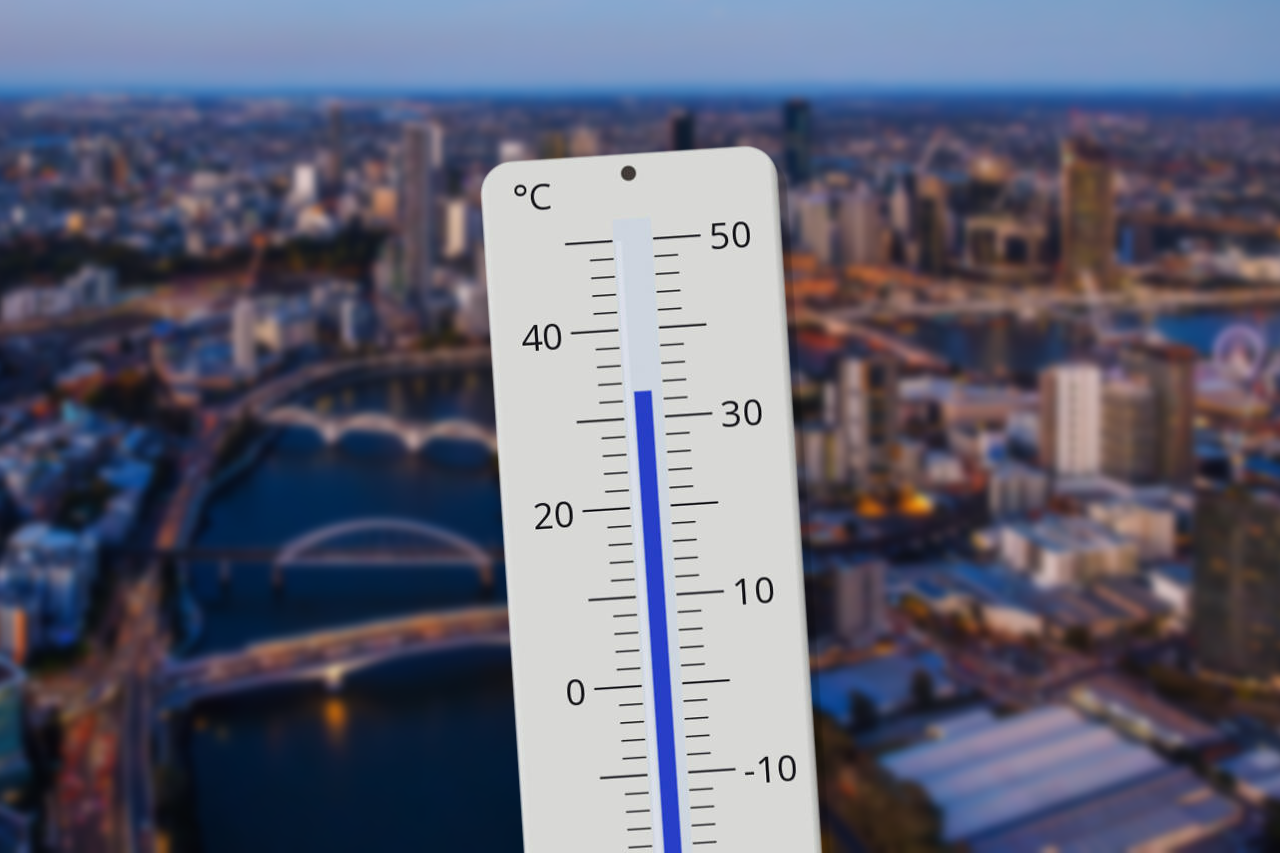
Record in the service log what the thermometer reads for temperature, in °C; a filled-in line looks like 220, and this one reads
33
